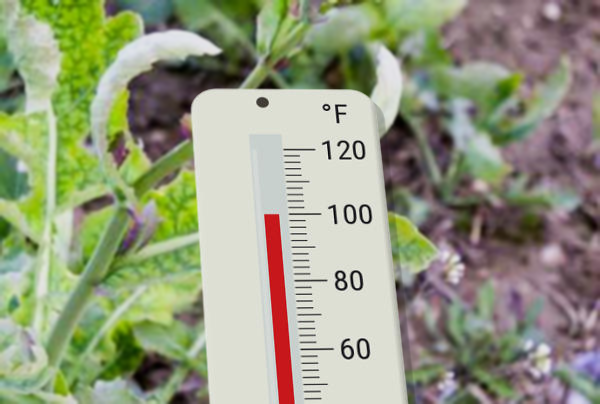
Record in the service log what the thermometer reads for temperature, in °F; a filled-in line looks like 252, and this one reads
100
